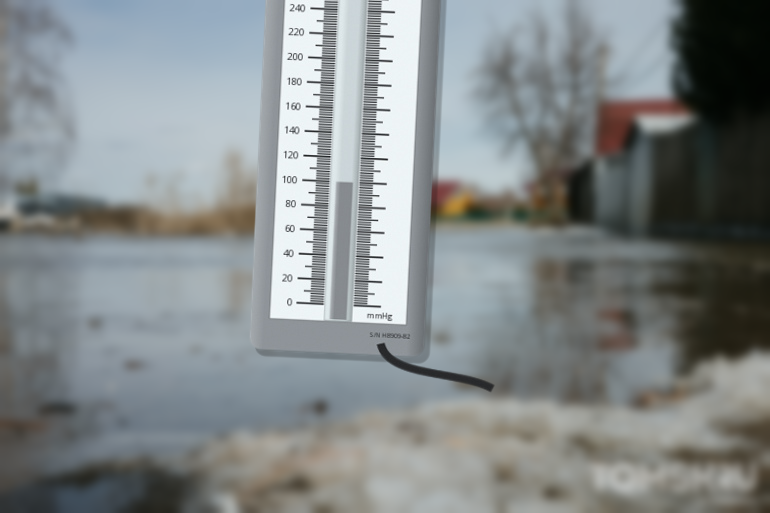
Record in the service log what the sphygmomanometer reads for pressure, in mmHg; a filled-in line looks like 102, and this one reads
100
